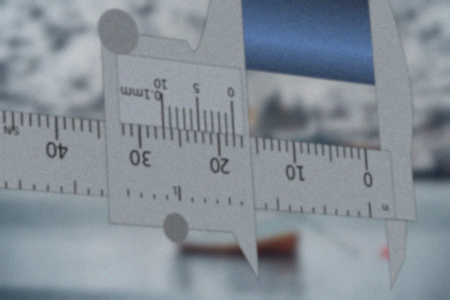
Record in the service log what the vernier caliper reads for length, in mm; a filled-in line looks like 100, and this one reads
18.0
